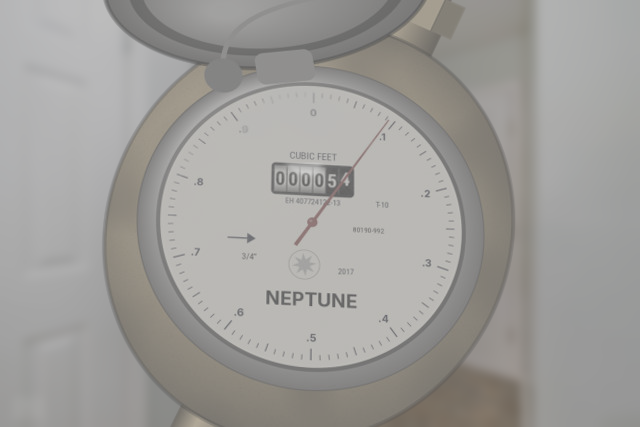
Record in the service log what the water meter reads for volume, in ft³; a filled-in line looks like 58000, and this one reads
54.09
